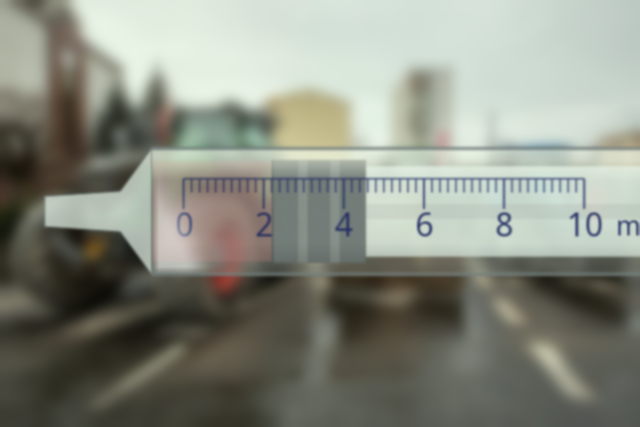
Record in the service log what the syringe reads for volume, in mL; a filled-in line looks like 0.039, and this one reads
2.2
